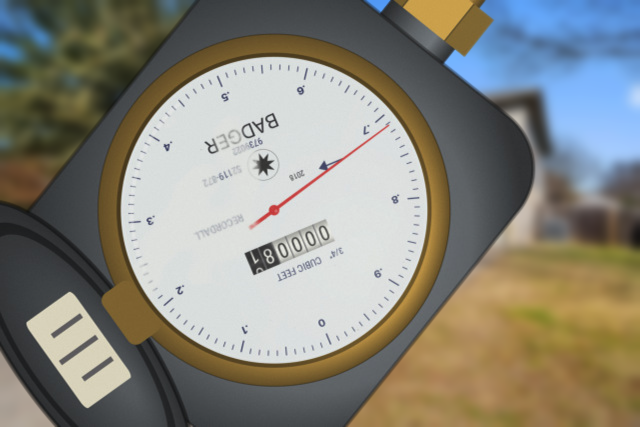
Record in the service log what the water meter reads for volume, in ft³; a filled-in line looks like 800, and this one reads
80.71
